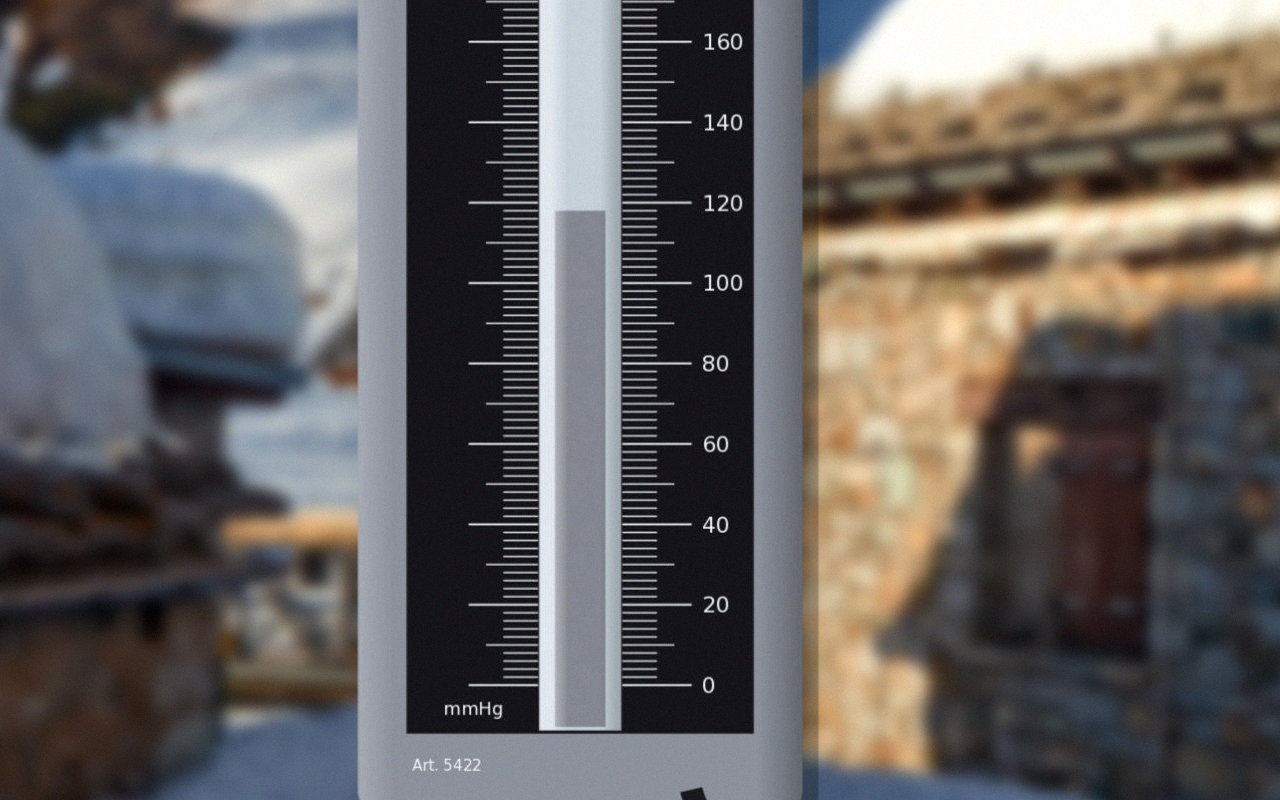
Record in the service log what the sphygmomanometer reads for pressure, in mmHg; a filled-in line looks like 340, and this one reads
118
